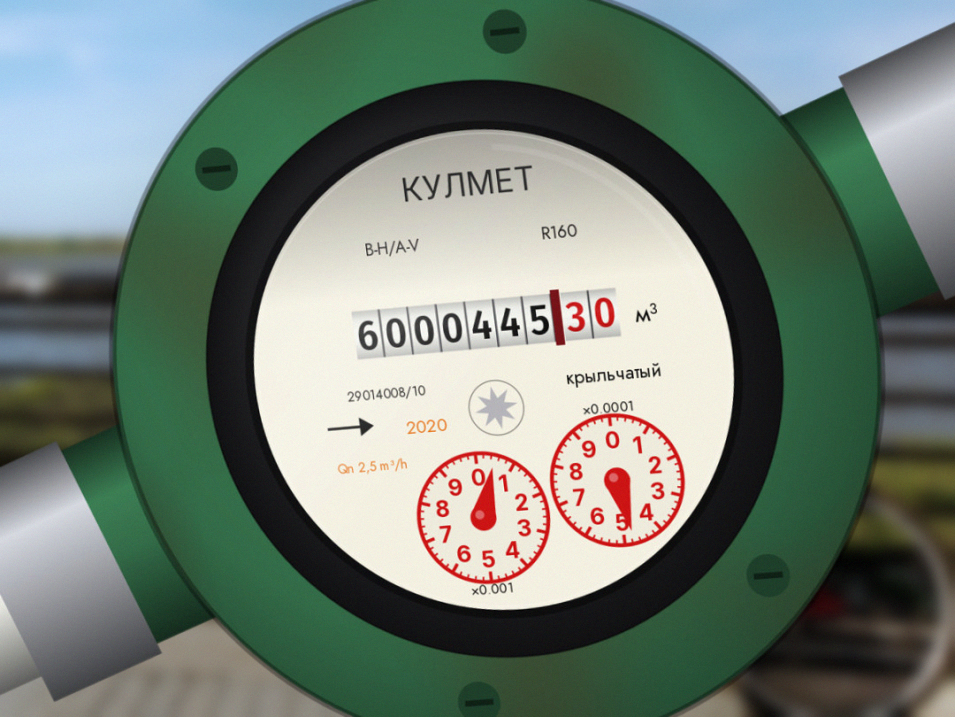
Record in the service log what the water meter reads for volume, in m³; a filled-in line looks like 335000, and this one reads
6000445.3004
